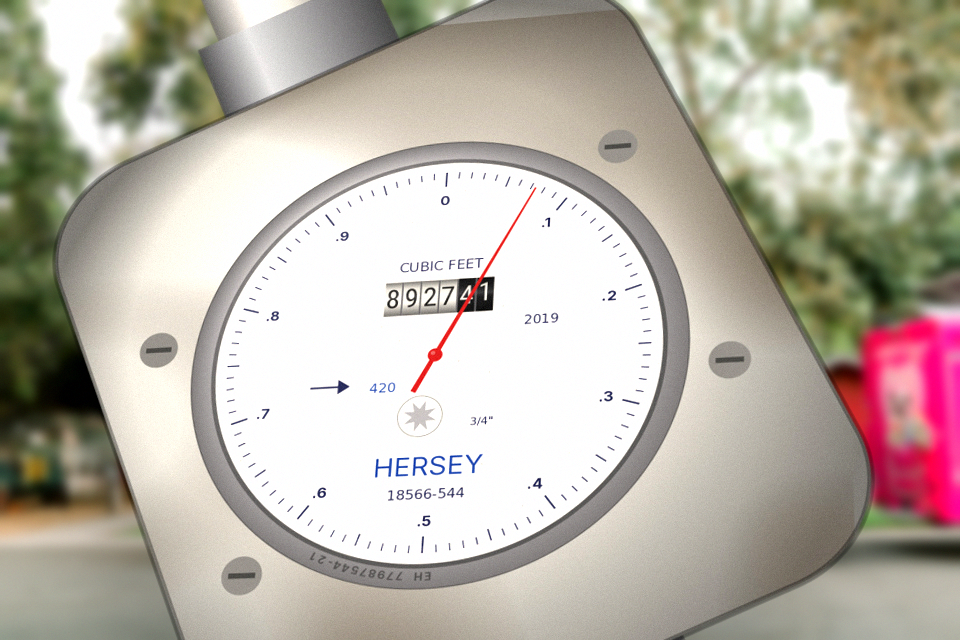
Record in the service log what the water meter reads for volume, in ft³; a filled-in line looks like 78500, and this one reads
892741.07
